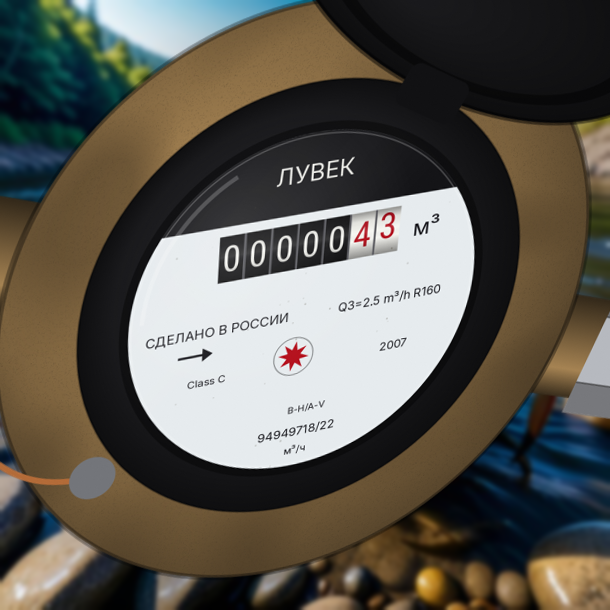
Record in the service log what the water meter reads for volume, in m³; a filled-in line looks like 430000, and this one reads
0.43
